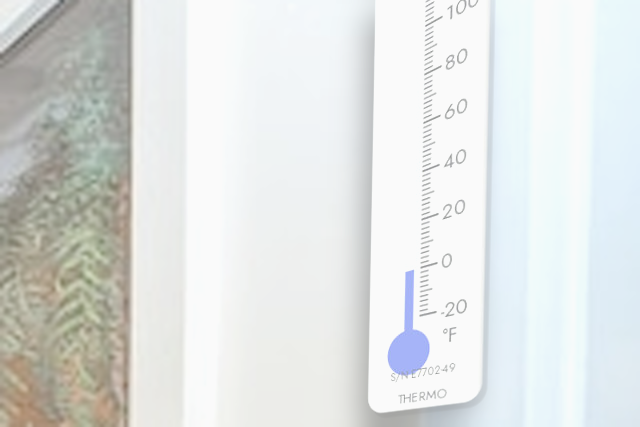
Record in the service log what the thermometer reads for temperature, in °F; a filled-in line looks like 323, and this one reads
0
